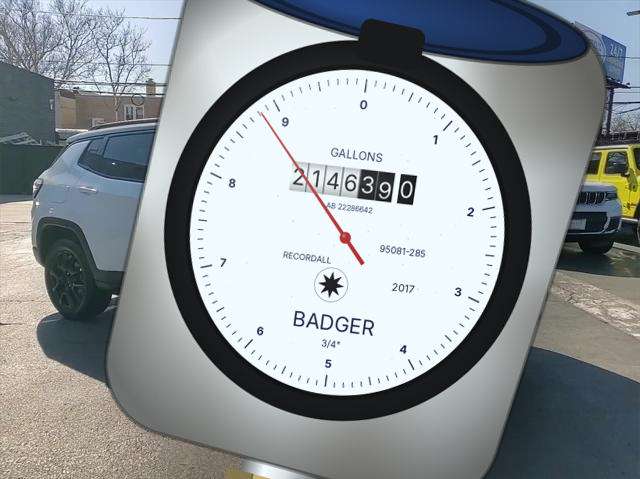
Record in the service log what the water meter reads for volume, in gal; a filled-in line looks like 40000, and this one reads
2146388.8
